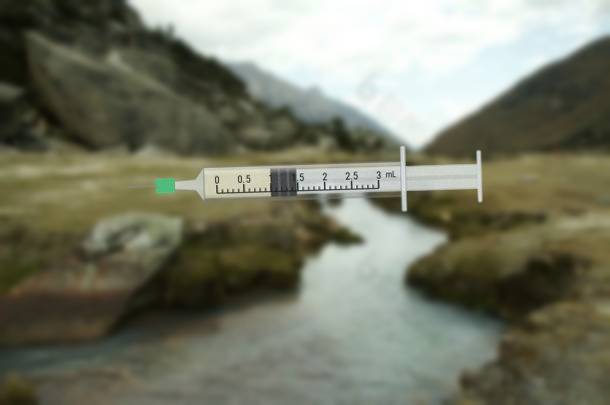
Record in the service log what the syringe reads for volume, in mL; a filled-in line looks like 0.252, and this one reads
1
